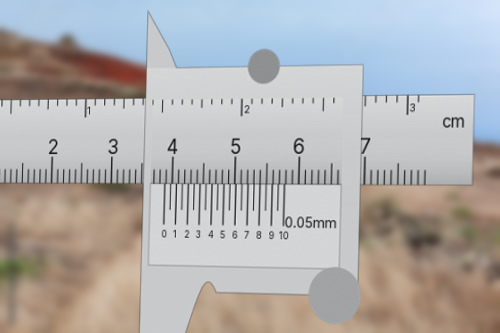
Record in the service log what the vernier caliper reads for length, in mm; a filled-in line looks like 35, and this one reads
38.8
